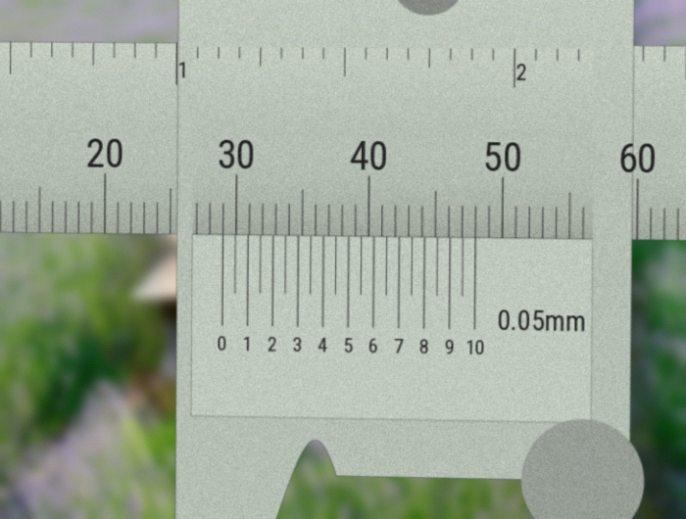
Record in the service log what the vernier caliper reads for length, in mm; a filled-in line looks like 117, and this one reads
29.0
